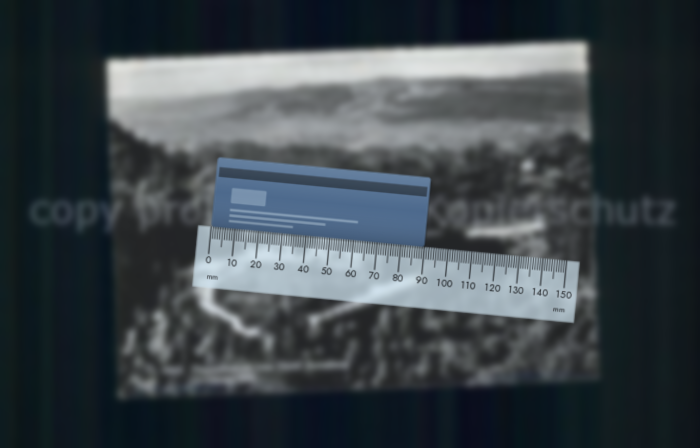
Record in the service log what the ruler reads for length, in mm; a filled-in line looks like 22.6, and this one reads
90
